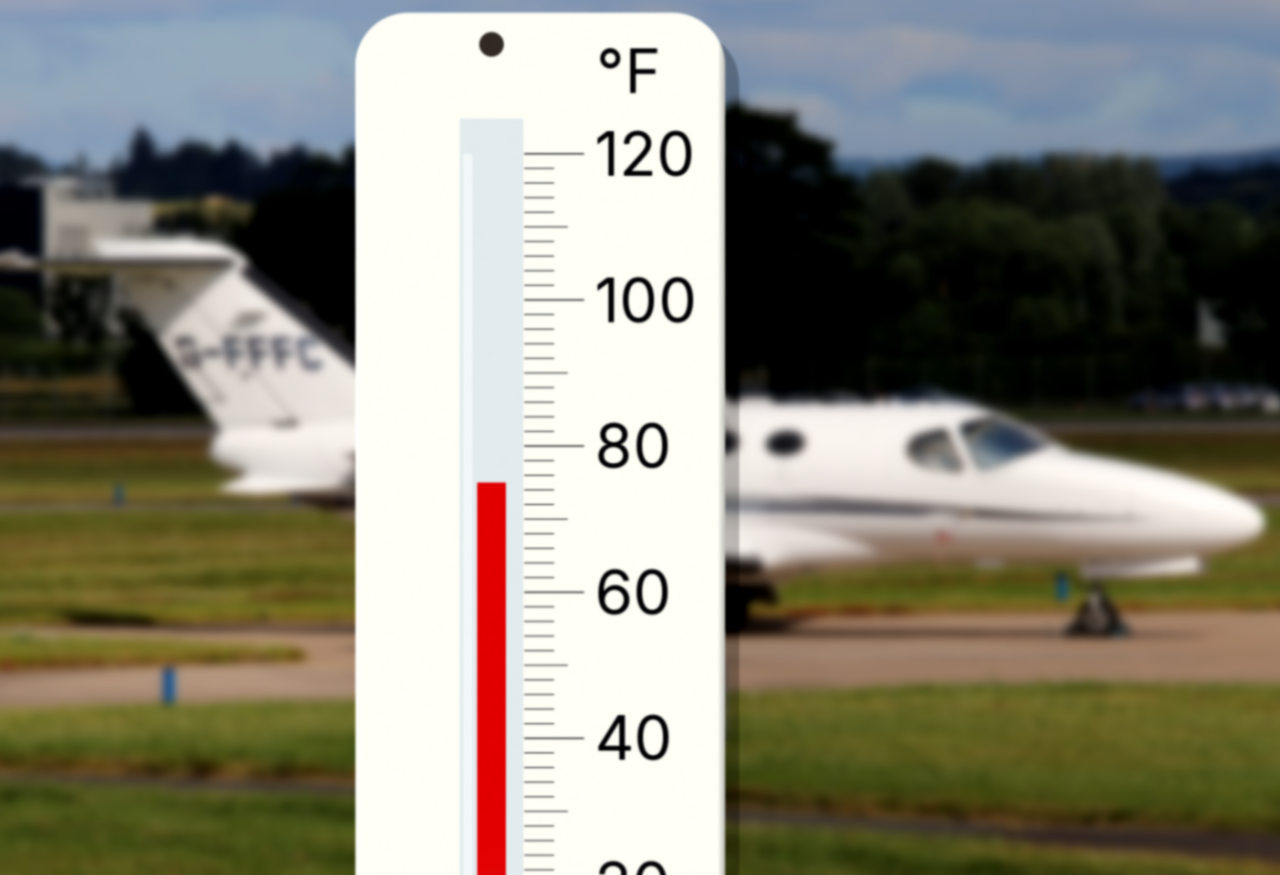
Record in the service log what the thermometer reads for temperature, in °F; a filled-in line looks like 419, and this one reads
75
